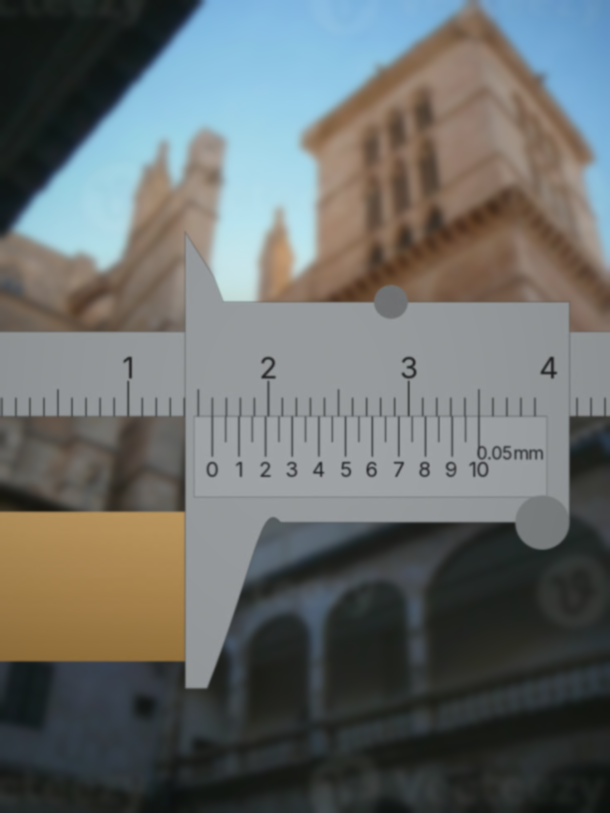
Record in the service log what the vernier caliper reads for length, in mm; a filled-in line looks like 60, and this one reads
16.0
